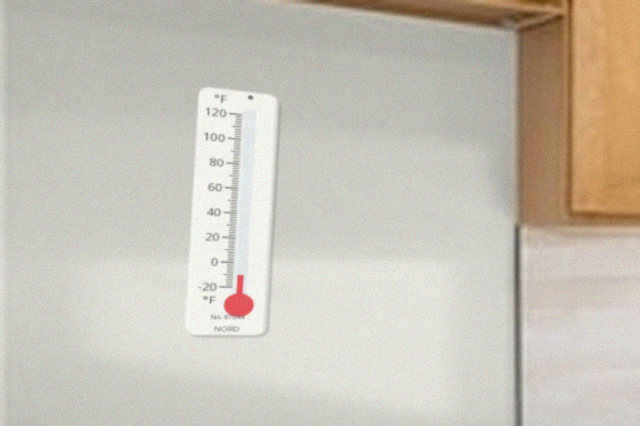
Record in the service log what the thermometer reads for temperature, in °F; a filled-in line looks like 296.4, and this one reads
-10
